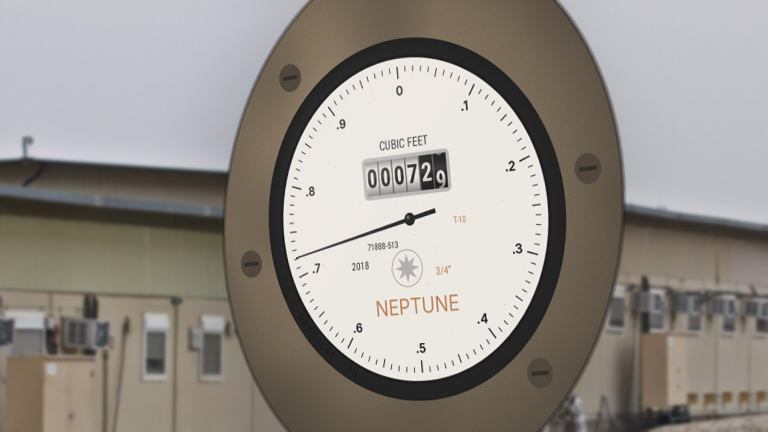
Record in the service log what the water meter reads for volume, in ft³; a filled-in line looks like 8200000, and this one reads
728.72
